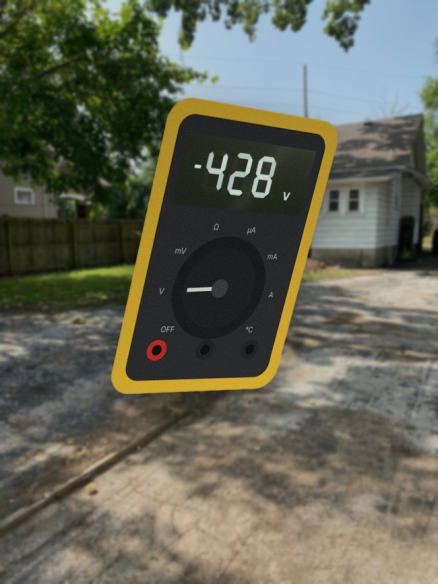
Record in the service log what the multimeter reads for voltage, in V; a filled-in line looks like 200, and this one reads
-428
